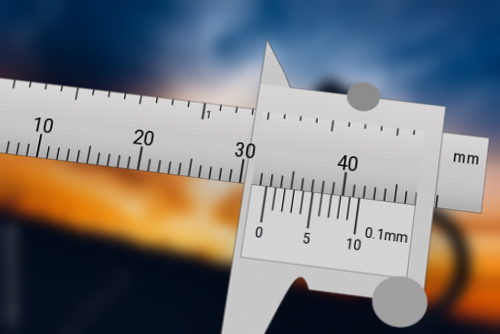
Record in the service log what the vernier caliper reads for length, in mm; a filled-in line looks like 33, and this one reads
32.6
